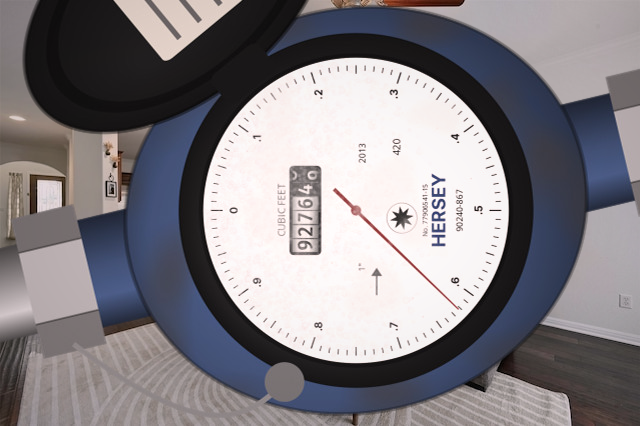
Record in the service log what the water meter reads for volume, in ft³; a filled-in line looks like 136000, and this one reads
927648.62
